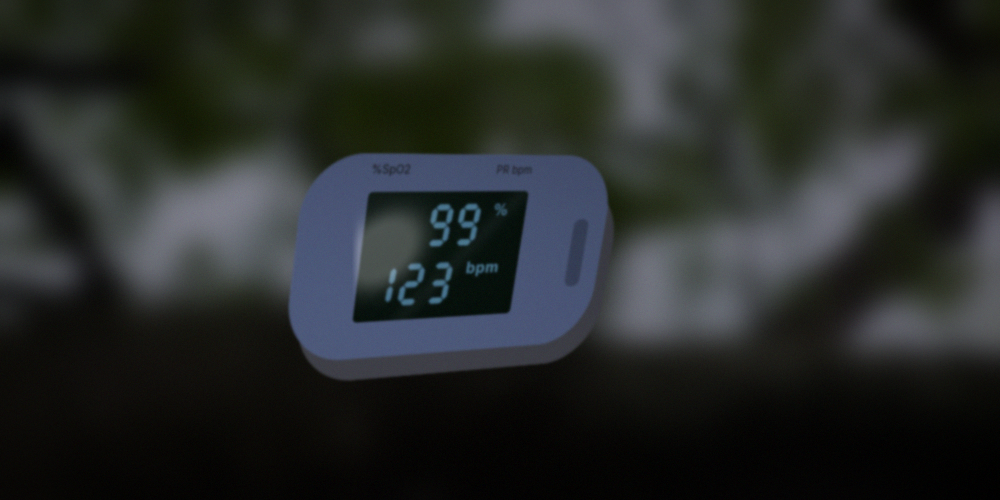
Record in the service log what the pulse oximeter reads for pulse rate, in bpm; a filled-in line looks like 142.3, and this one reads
123
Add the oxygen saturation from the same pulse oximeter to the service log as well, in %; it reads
99
